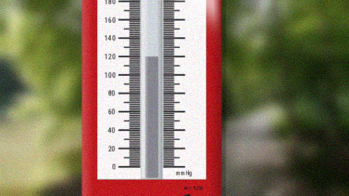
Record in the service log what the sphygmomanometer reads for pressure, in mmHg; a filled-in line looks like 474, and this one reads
120
